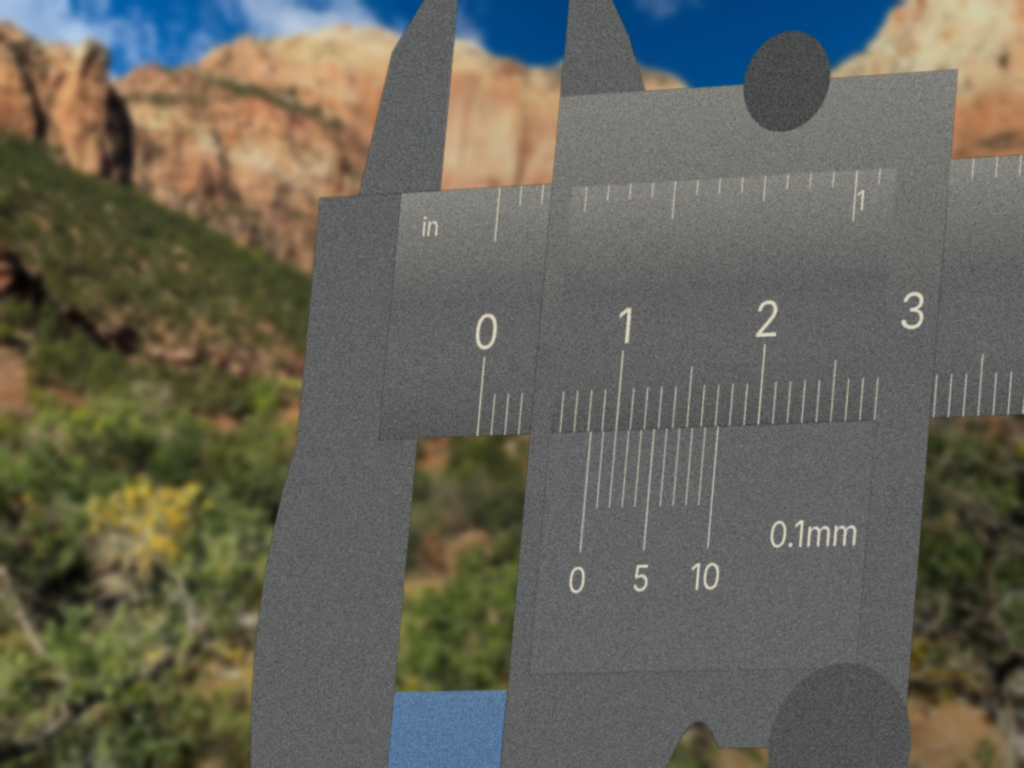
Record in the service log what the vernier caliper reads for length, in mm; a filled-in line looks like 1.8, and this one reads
8.2
